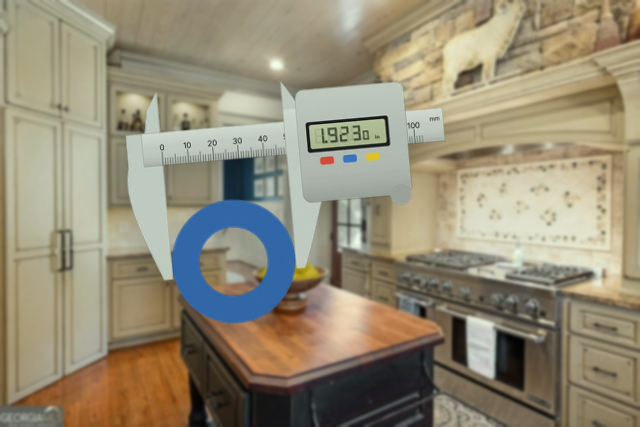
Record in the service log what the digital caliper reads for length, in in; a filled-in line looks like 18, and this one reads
1.9230
